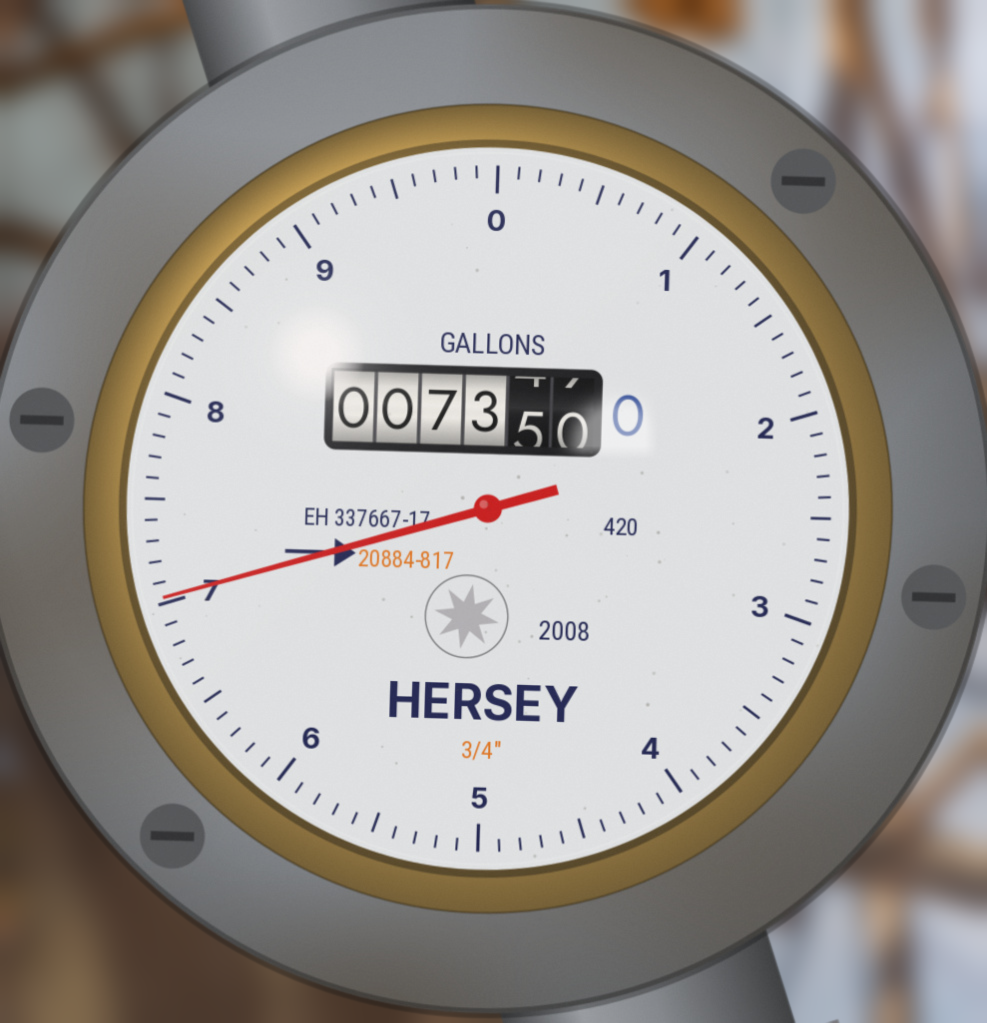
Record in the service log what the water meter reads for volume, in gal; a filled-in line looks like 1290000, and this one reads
73497.0
